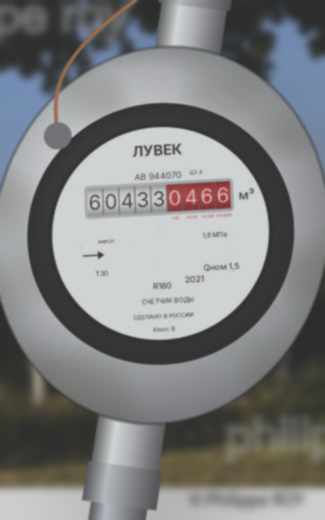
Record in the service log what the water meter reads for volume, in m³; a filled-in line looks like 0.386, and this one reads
60433.0466
